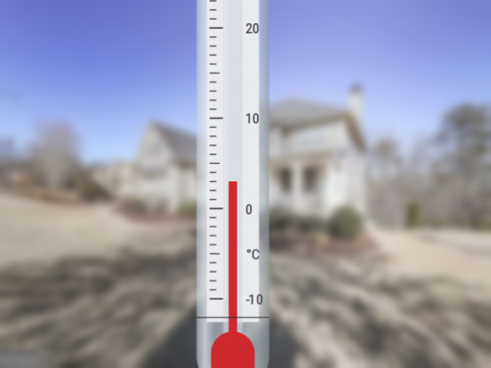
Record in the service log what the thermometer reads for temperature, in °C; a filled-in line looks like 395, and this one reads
3
